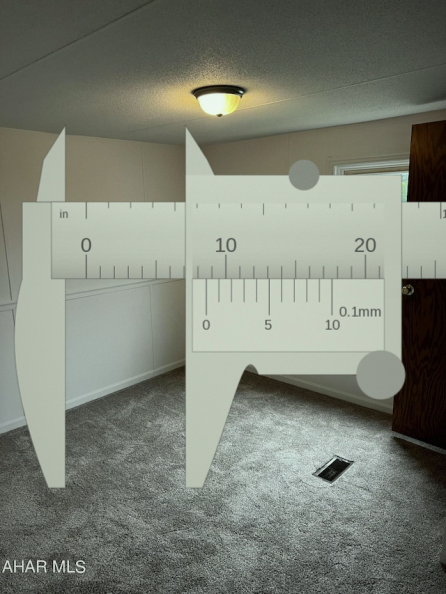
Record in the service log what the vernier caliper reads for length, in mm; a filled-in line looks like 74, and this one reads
8.6
